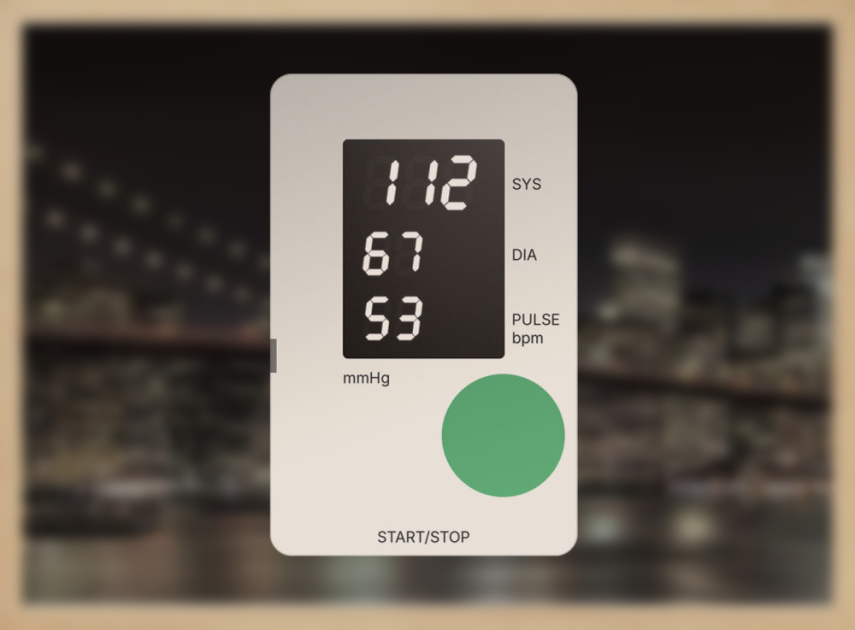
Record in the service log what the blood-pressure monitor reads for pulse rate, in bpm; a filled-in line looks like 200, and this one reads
53
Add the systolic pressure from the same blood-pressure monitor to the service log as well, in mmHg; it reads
112
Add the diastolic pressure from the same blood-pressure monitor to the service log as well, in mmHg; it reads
67
